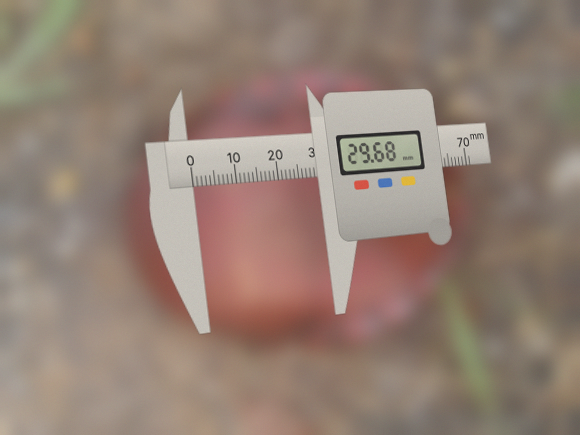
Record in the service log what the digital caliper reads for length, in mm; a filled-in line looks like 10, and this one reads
29.68
